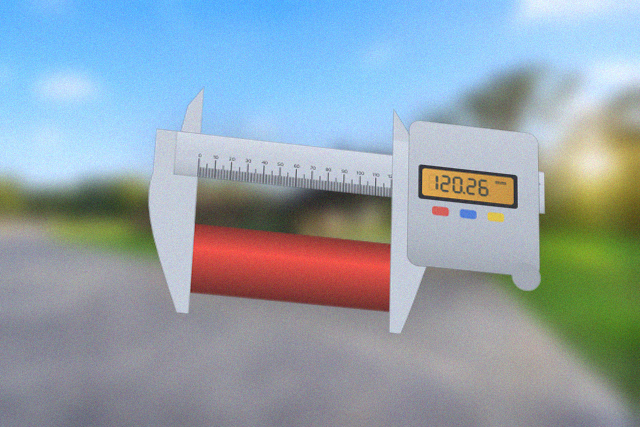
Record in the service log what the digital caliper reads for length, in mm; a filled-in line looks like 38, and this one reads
120.26
